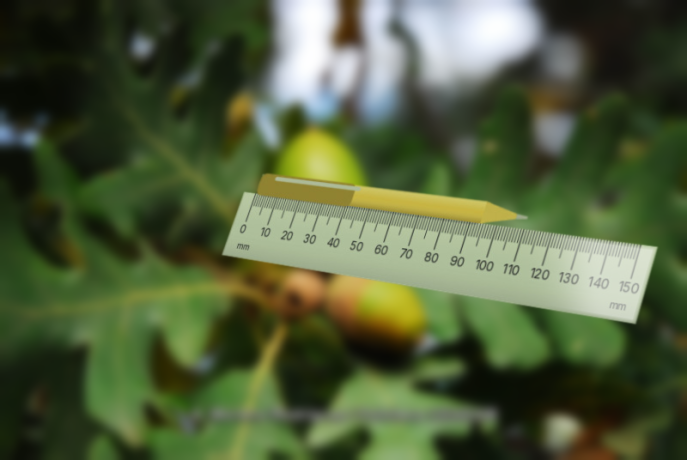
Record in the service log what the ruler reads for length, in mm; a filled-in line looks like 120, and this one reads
110
